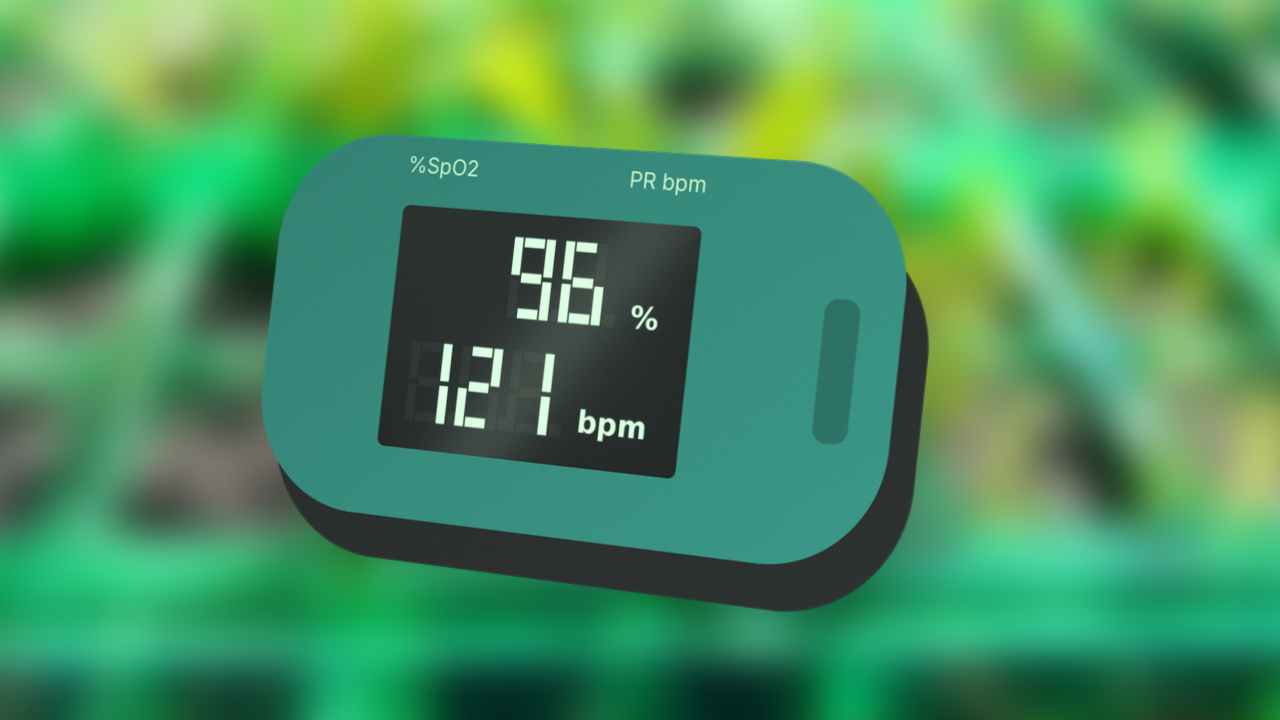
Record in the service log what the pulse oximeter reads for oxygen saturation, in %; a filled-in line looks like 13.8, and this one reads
96
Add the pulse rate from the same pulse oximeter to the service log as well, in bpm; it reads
121
